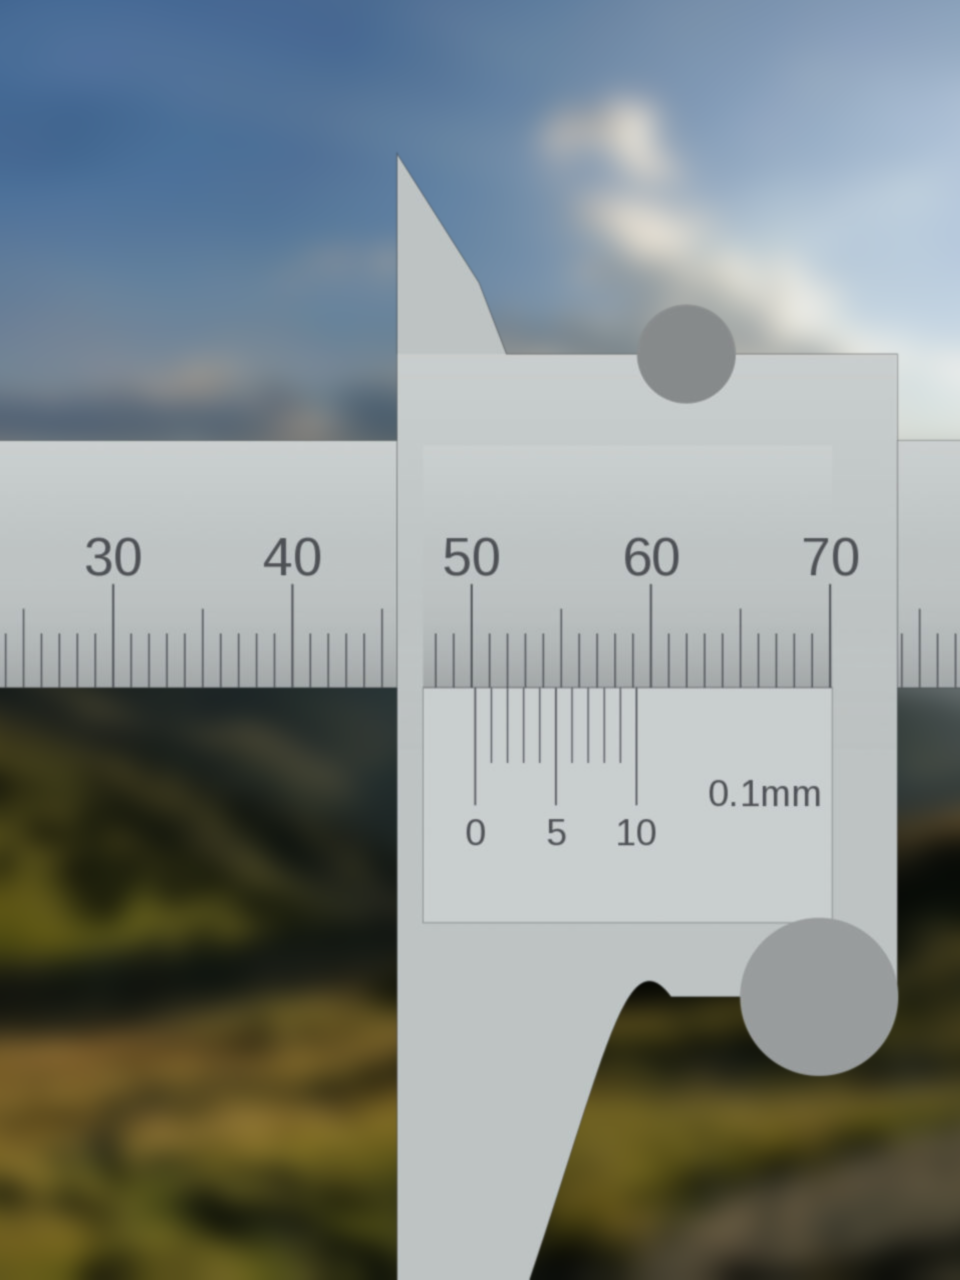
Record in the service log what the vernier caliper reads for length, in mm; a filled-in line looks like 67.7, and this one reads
50.2
